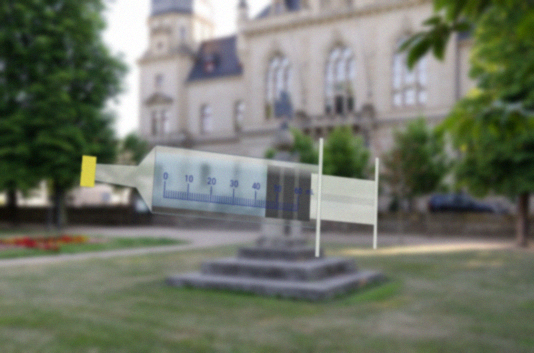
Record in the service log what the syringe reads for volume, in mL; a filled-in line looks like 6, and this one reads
45
